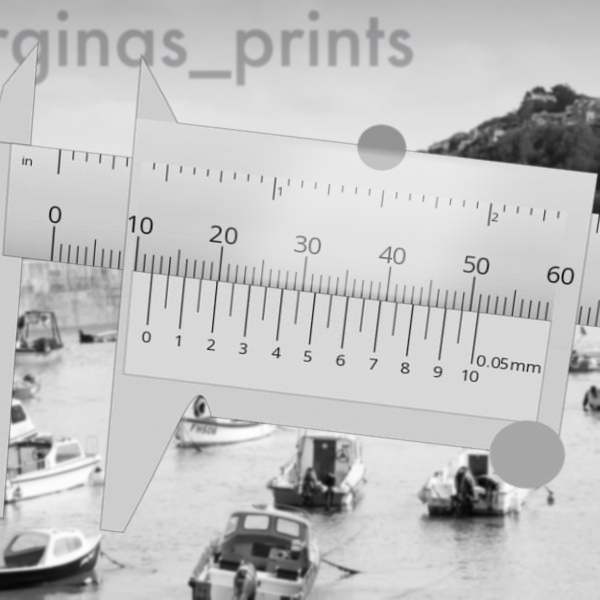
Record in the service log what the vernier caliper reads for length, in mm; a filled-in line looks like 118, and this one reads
12.0
